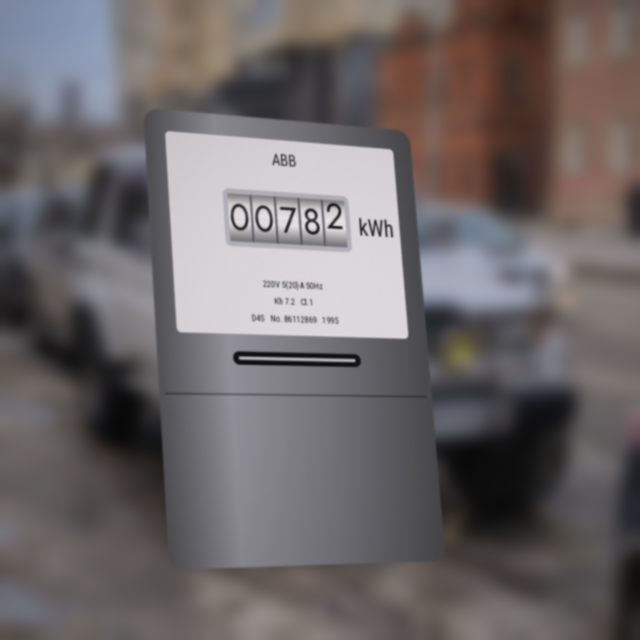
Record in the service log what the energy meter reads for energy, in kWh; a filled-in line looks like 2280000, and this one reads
782
